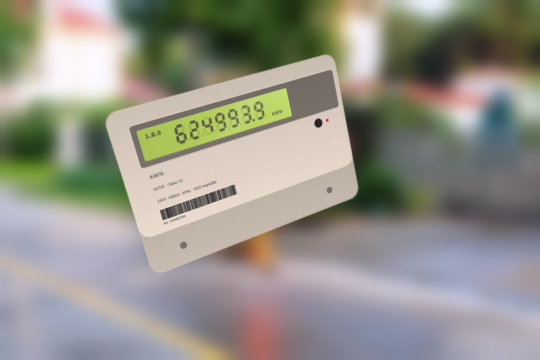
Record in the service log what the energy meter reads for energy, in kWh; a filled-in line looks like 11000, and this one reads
624993.9
